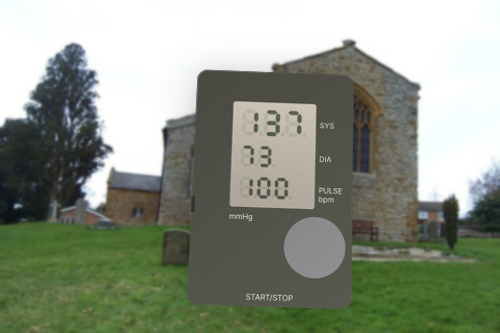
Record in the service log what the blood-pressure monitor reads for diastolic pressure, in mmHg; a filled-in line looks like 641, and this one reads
73
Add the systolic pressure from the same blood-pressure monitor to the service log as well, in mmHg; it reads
137
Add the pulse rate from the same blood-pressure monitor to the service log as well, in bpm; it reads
100
